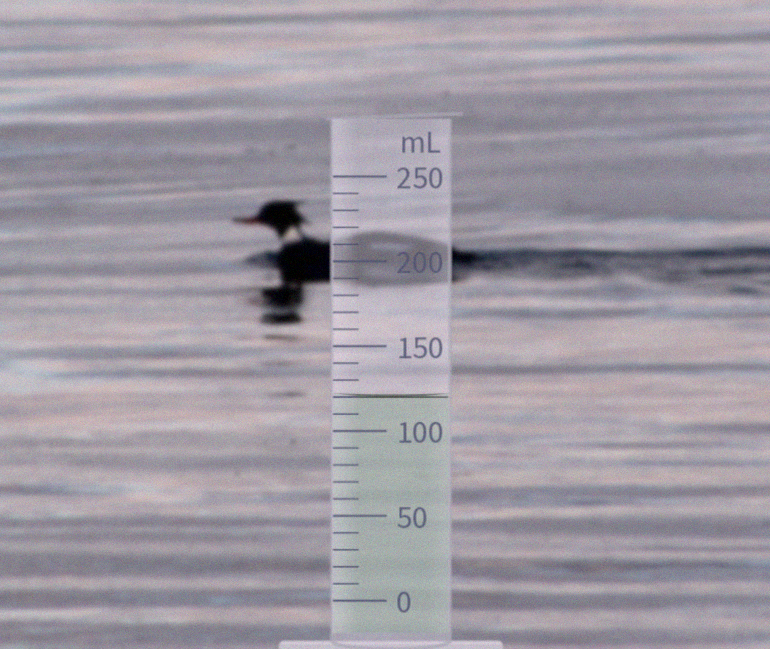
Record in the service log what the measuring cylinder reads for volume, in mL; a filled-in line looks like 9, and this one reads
120
